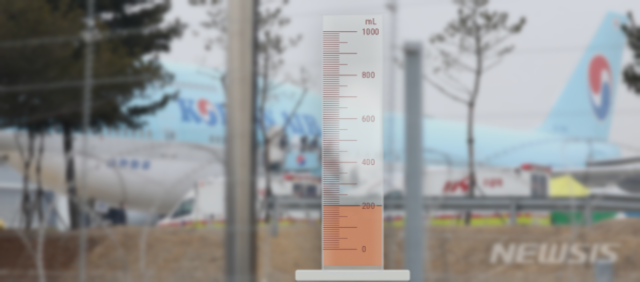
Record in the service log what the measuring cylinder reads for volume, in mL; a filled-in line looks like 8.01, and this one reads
200
